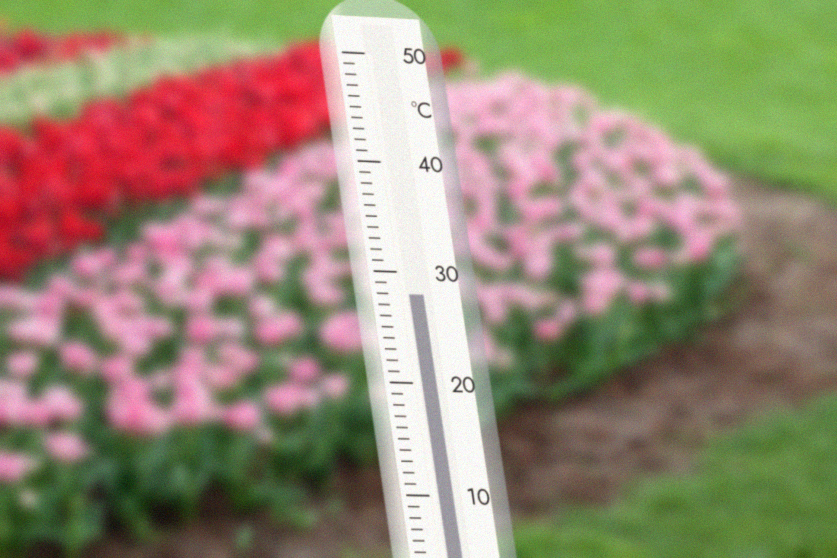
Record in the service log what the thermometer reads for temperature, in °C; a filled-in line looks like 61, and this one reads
28
